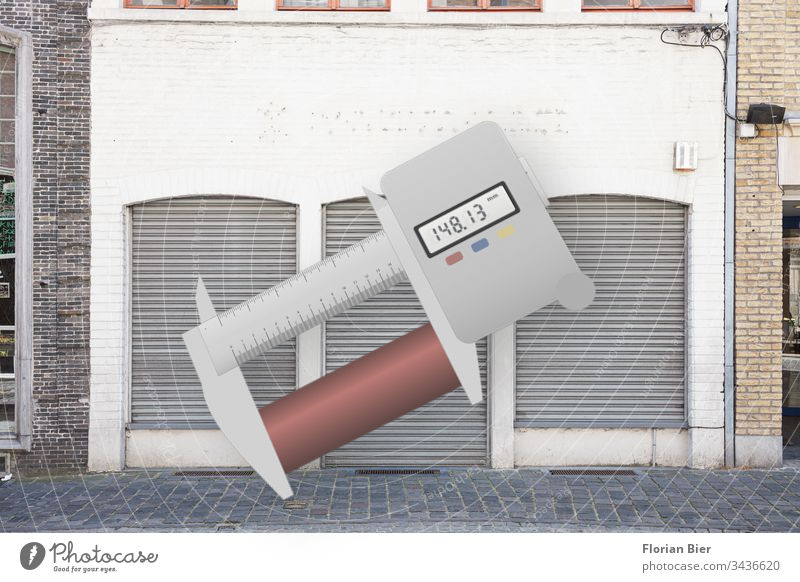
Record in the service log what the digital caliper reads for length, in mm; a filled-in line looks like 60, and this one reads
148.13
